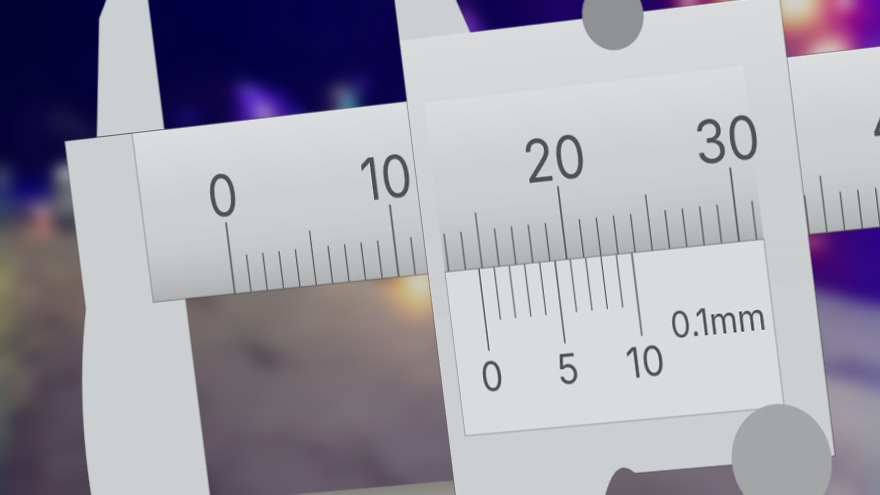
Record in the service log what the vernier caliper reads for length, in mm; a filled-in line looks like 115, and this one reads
14.8
